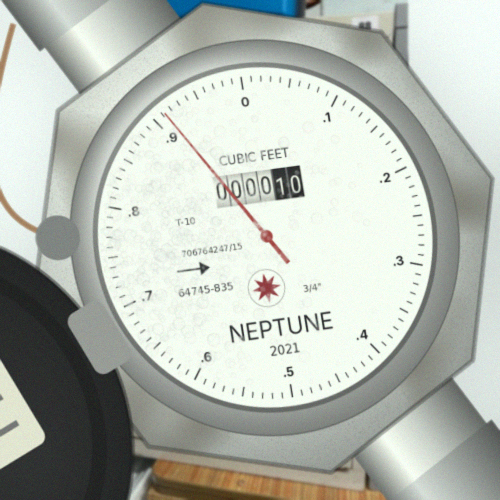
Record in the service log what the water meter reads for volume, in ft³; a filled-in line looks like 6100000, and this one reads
9.91
